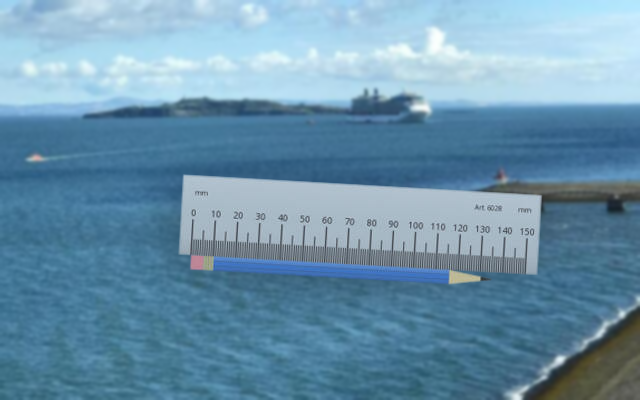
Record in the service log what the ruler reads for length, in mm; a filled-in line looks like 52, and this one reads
135
